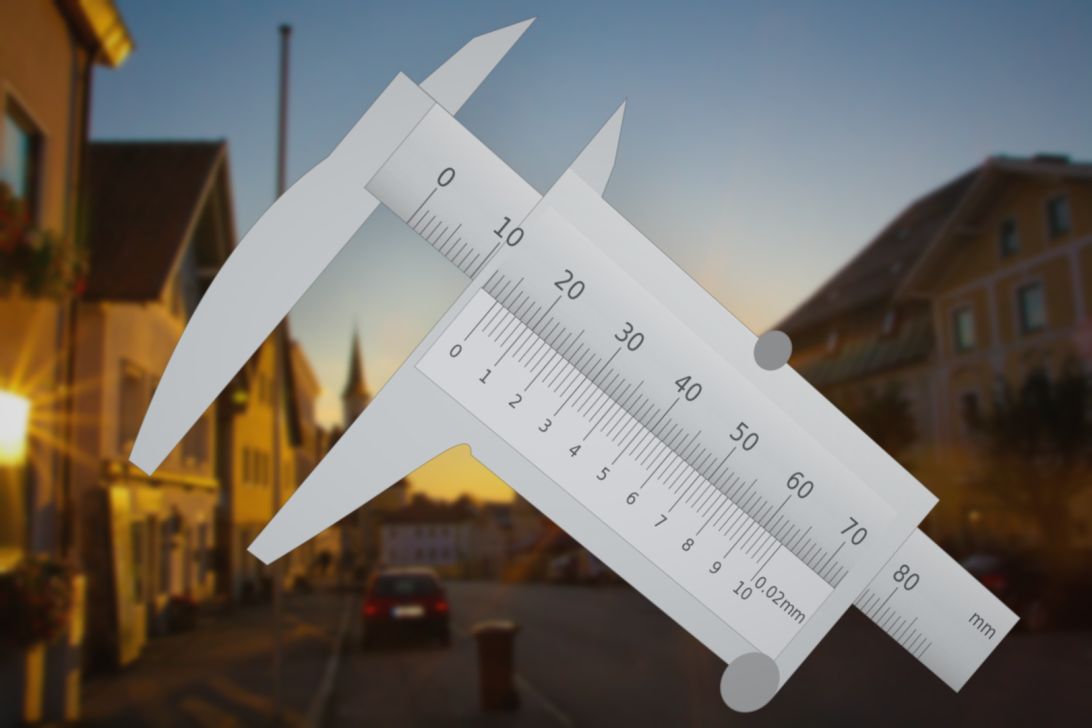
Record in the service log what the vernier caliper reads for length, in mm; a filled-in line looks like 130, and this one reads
14.4
